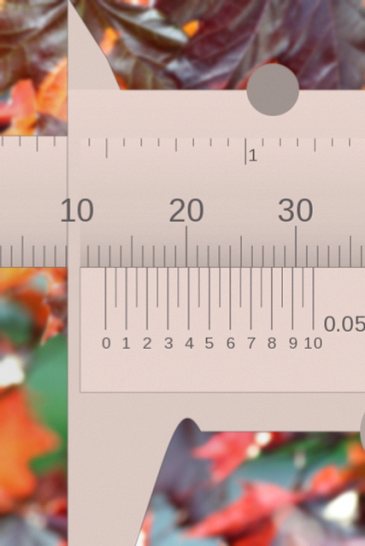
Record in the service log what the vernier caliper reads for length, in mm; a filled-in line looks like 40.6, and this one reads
12.6
